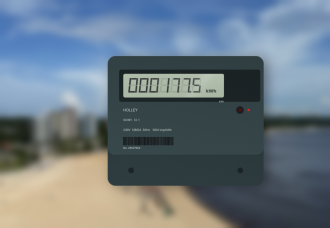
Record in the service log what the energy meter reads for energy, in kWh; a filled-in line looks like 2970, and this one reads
177.5
